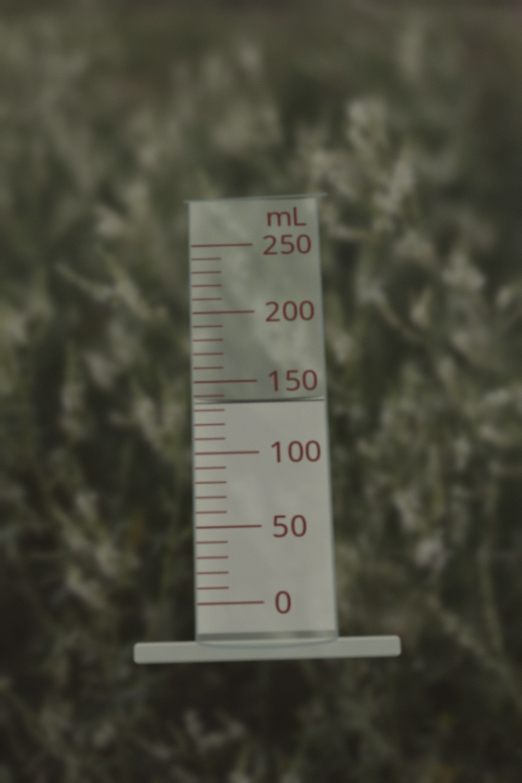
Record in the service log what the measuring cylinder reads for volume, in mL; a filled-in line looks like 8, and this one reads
135
